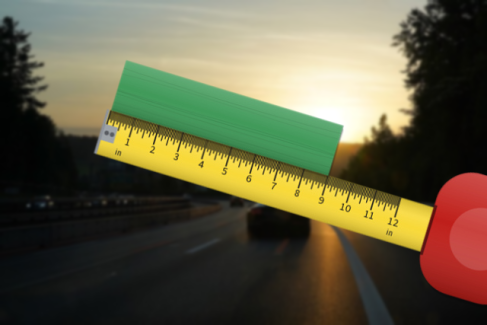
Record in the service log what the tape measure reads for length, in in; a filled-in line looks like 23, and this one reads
9
